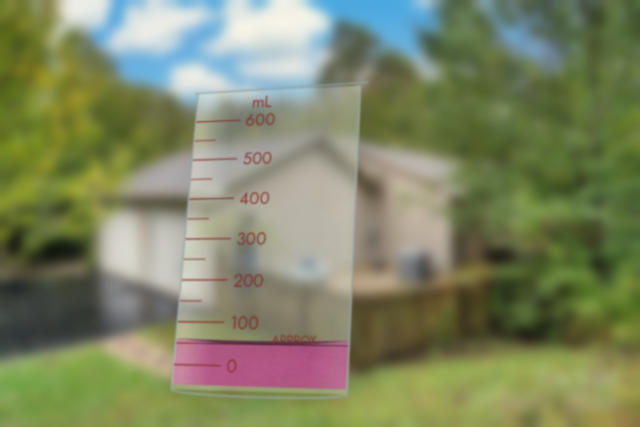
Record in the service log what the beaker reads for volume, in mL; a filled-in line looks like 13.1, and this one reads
50
